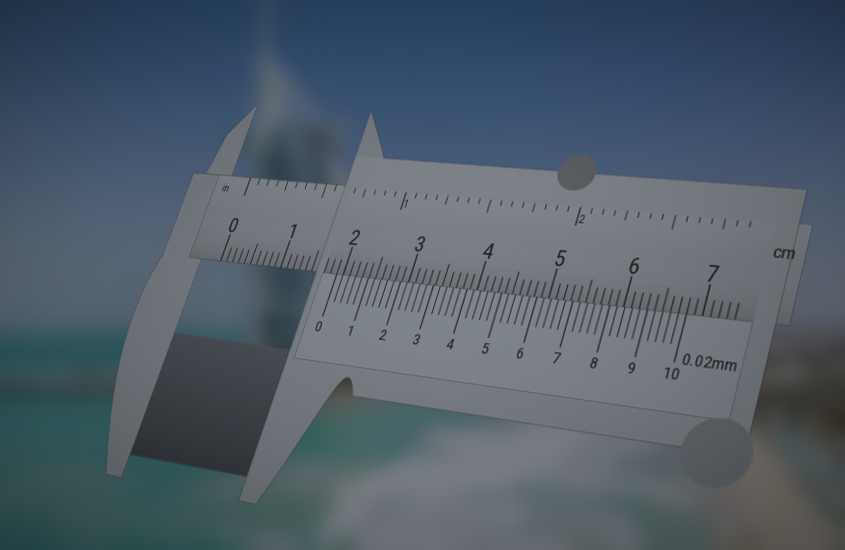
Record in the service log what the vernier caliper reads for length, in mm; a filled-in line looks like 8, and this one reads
19.0
